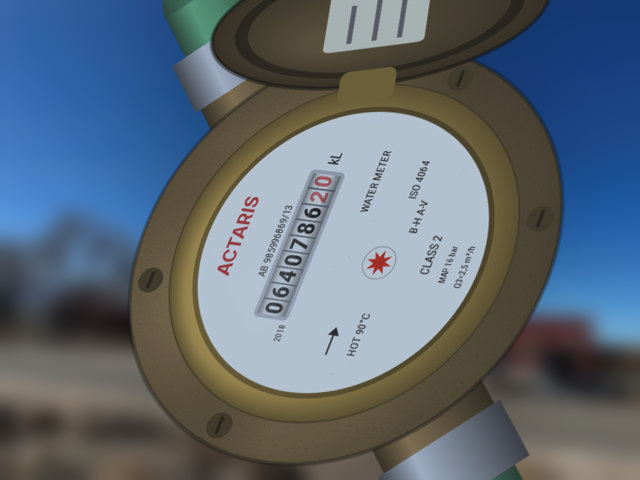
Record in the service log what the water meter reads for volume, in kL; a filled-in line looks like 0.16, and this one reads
640786.20
